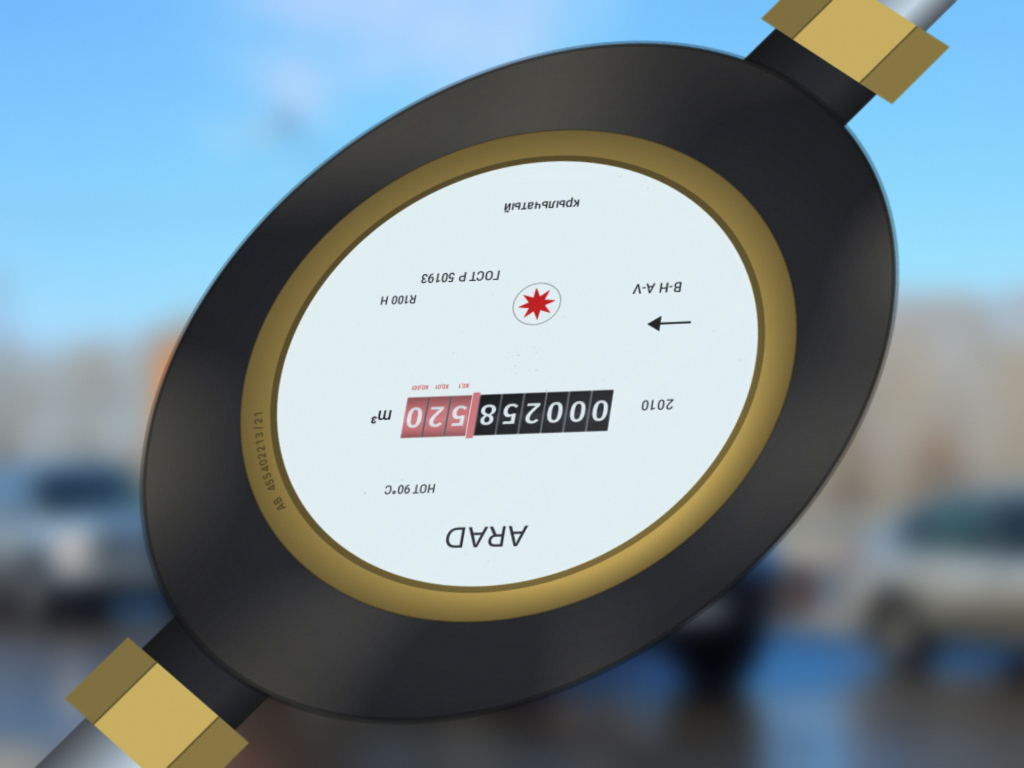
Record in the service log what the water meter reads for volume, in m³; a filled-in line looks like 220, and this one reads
258.520
